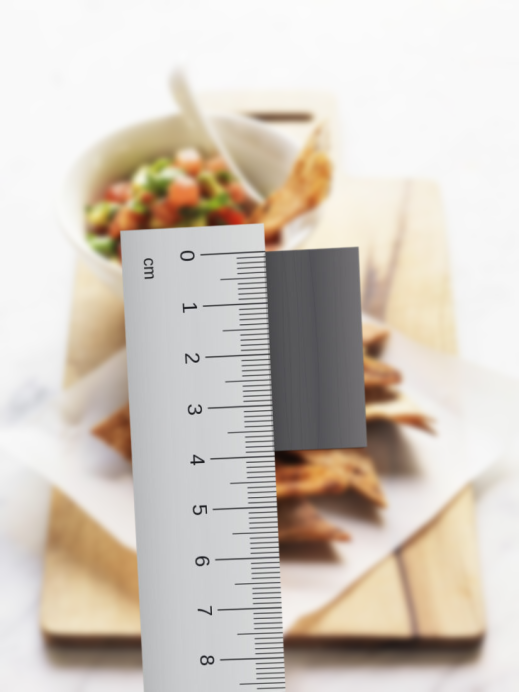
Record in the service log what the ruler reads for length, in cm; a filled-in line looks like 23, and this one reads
3.9
